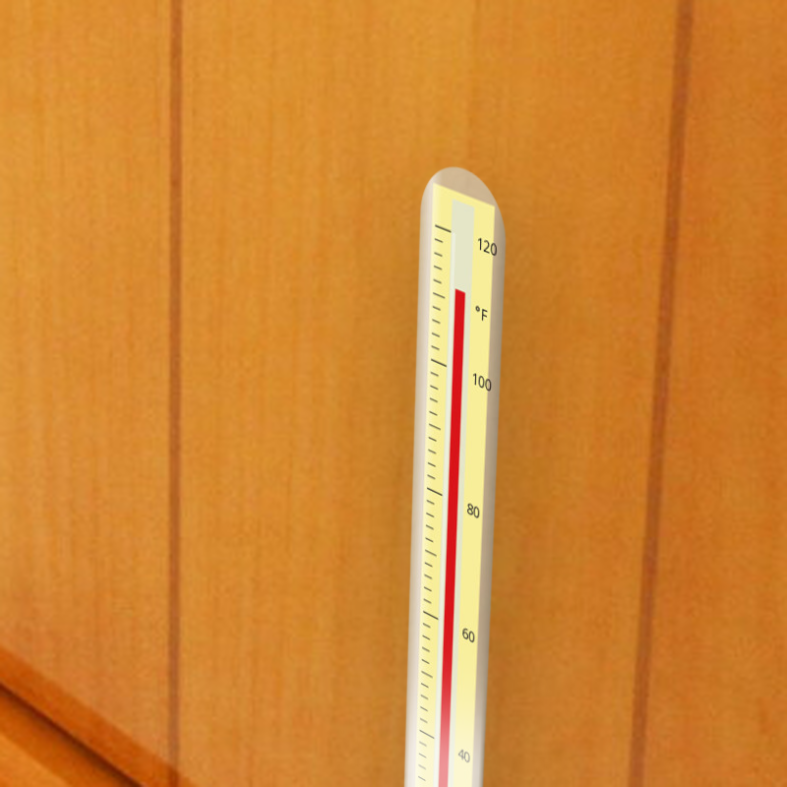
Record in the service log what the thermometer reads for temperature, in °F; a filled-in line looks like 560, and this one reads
112
